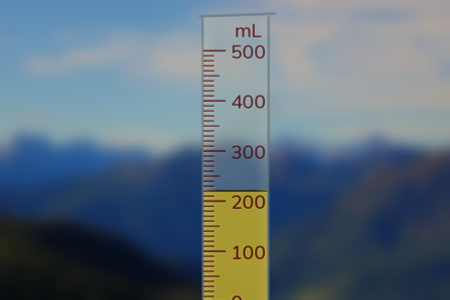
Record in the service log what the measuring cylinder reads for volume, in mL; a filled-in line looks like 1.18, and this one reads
220
